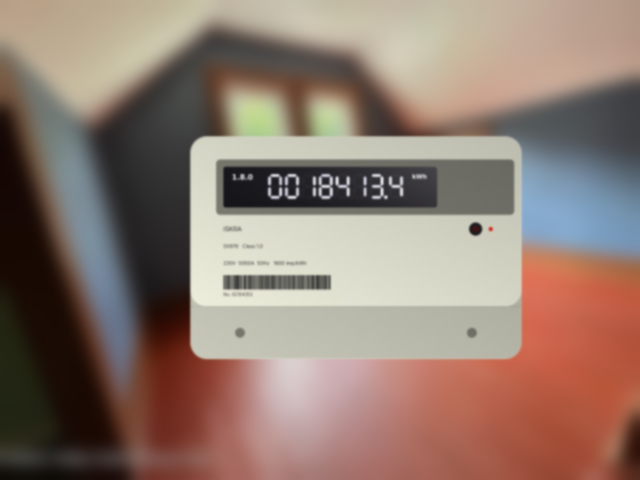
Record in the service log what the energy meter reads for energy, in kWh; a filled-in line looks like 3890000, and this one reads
18413.4
